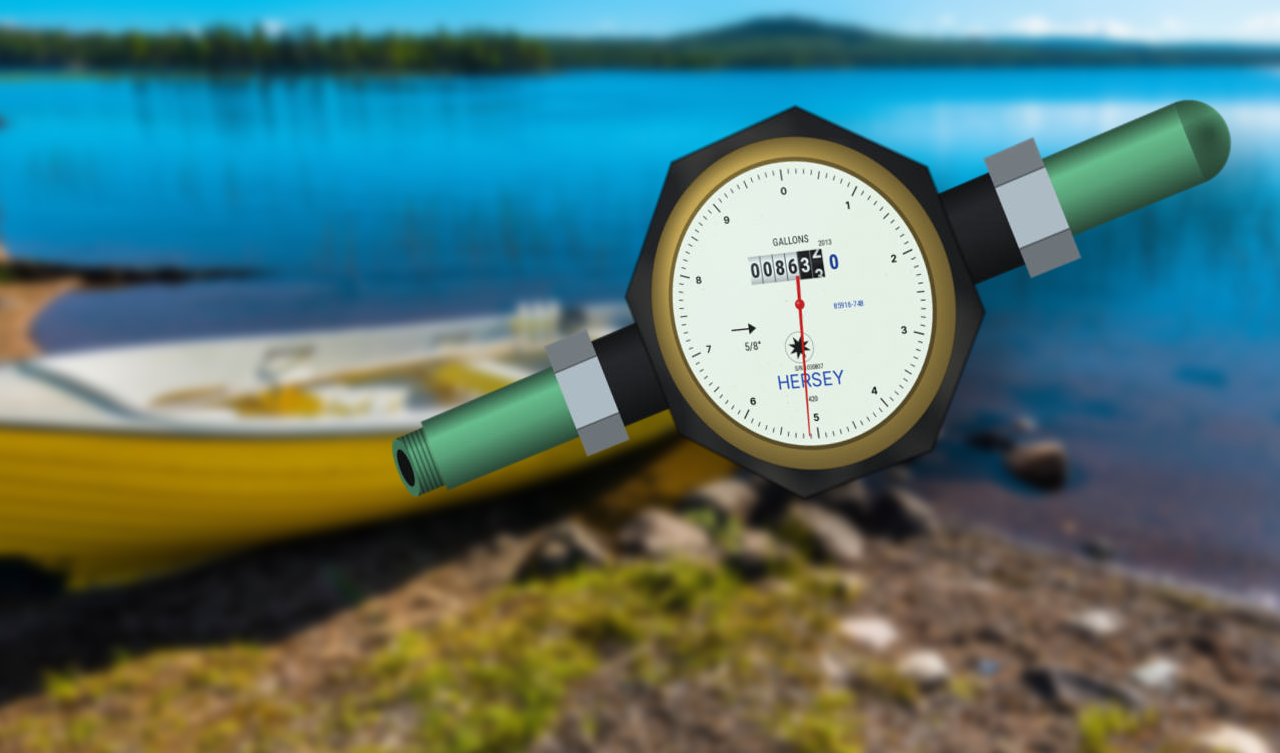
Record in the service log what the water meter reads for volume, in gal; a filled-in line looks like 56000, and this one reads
86325.1
